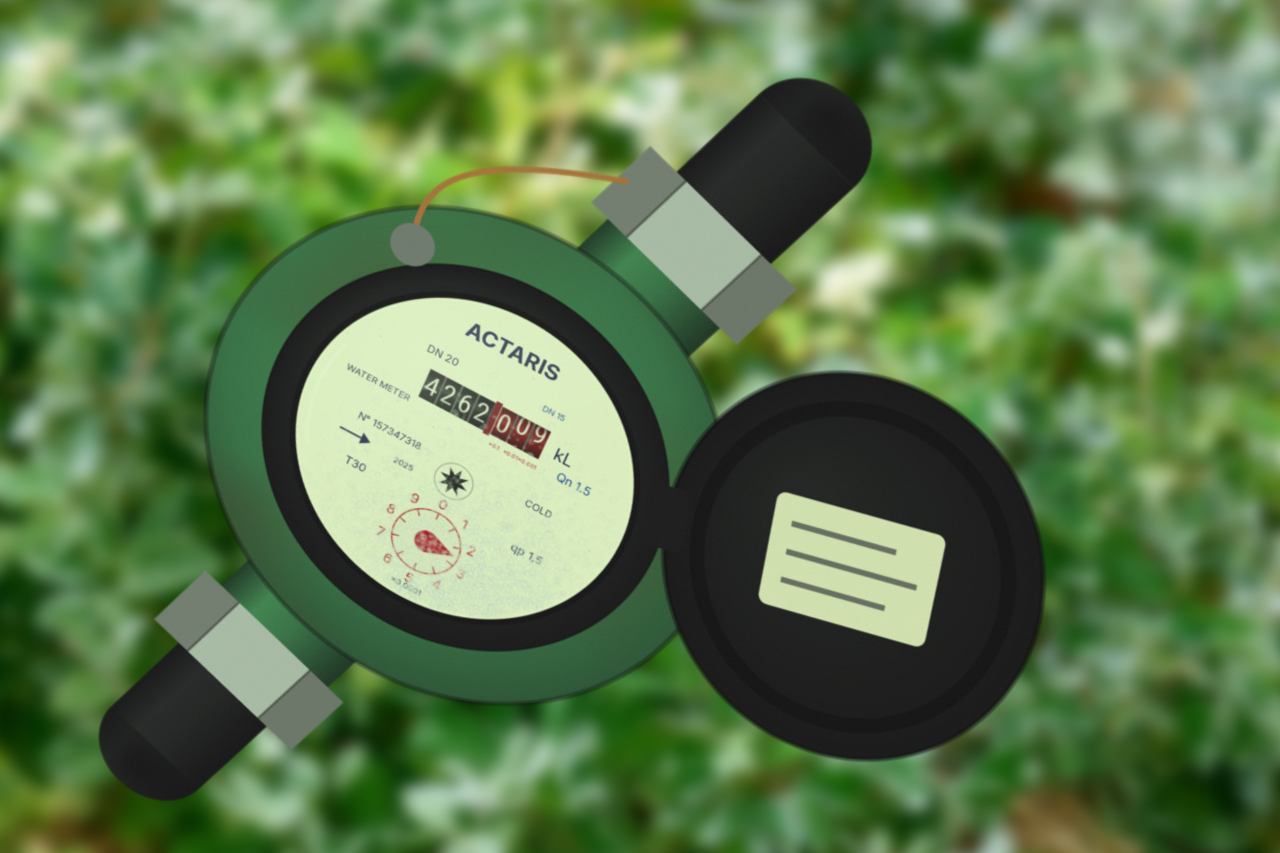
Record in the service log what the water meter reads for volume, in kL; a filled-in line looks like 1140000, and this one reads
4262.0092
